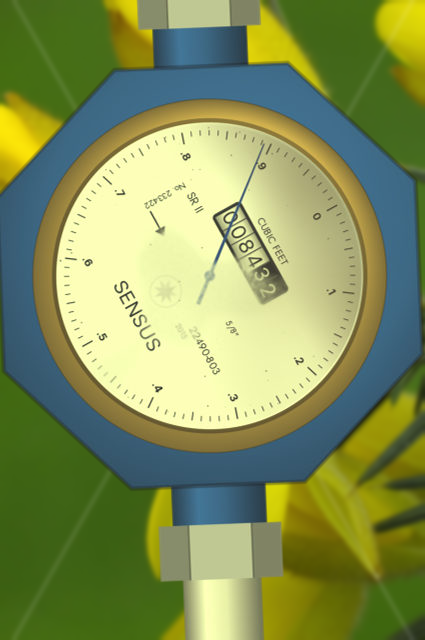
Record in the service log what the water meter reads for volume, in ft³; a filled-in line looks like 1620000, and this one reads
8431.89
